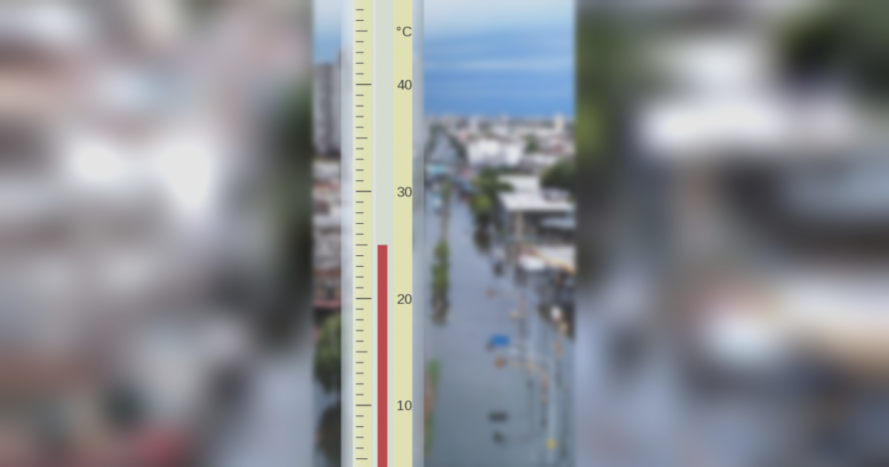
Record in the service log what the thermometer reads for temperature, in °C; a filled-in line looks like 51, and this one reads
25
